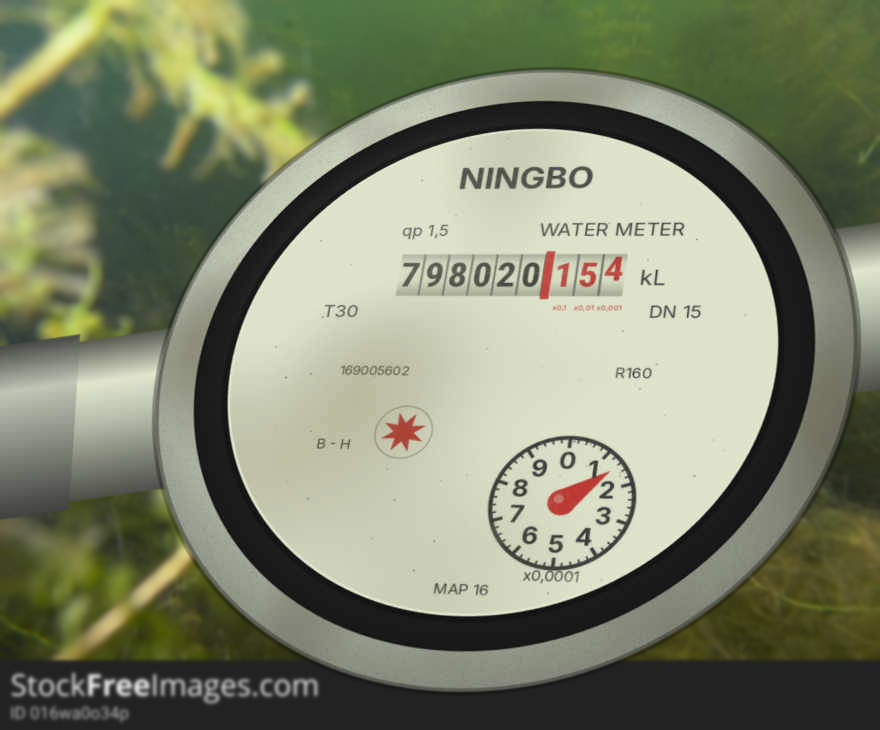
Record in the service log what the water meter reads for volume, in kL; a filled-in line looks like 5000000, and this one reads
798020.1541
